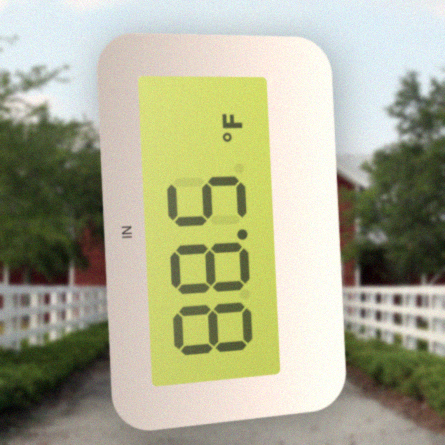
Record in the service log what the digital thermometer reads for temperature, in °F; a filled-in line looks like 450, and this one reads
88.5
